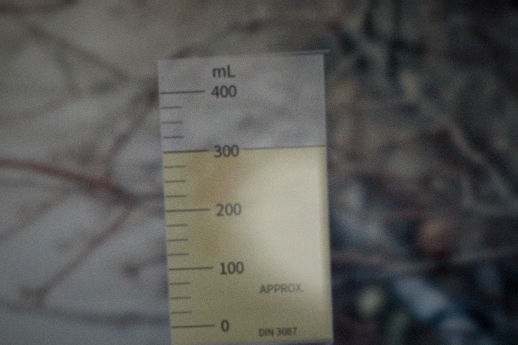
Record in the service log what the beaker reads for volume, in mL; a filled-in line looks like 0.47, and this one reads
300
